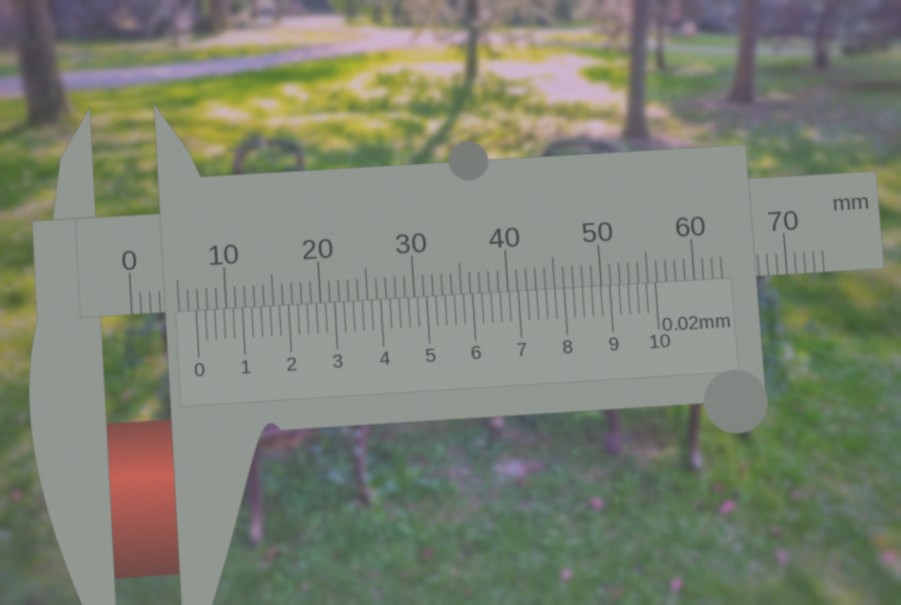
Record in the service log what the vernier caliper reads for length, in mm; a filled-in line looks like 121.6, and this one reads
6.8
